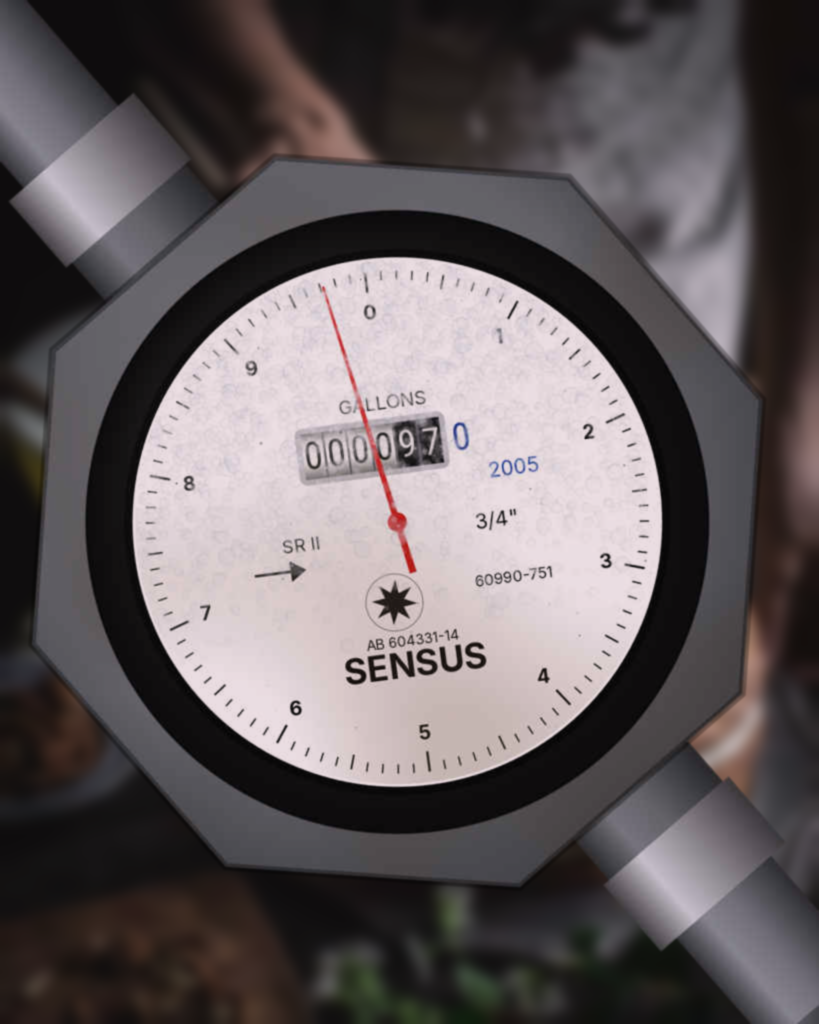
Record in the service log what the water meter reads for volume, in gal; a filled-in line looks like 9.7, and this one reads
969.7
